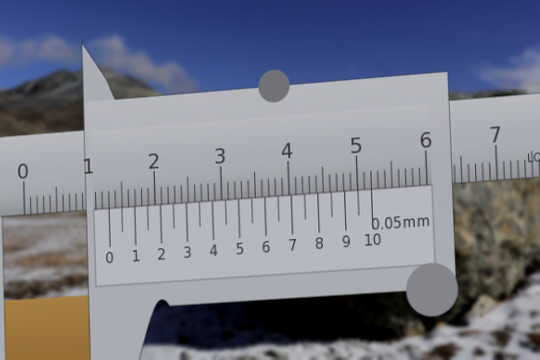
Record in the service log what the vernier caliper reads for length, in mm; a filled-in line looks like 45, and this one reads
13.0
